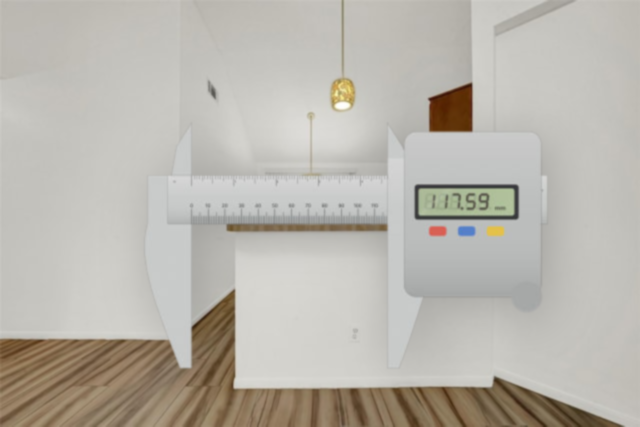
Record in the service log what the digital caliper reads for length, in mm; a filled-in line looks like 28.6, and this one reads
117.59
